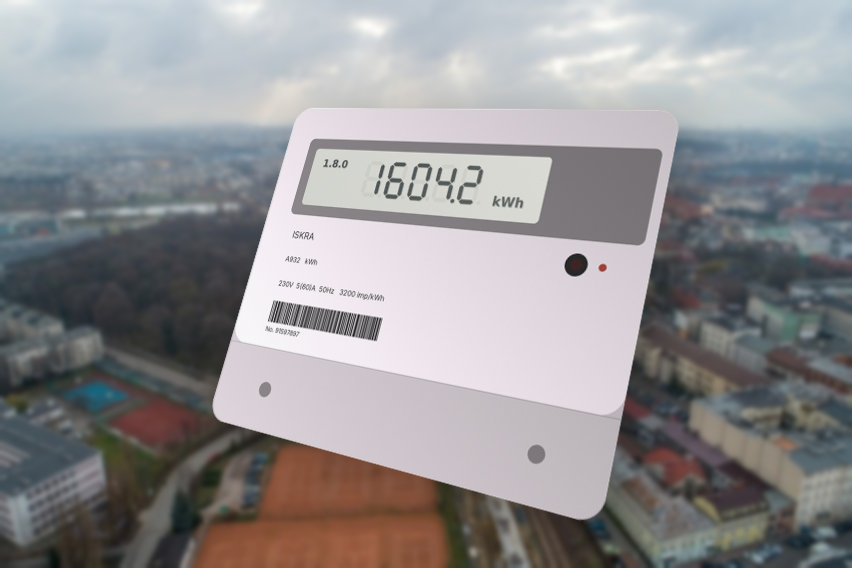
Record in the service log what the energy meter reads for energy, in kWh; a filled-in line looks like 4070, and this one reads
1604.2
